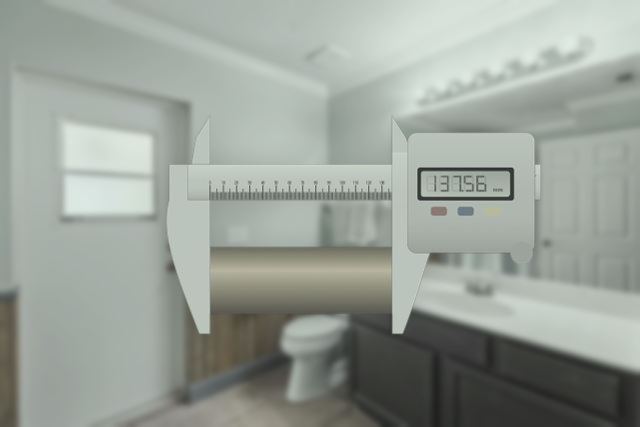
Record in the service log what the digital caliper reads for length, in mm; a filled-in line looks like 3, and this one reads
137.56
